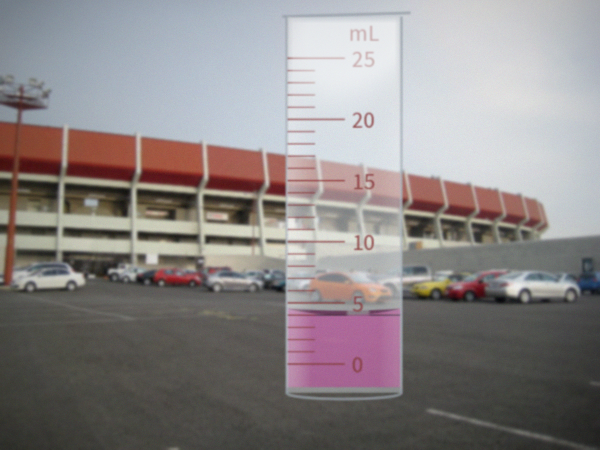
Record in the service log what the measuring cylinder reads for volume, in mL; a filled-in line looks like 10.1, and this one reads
4
